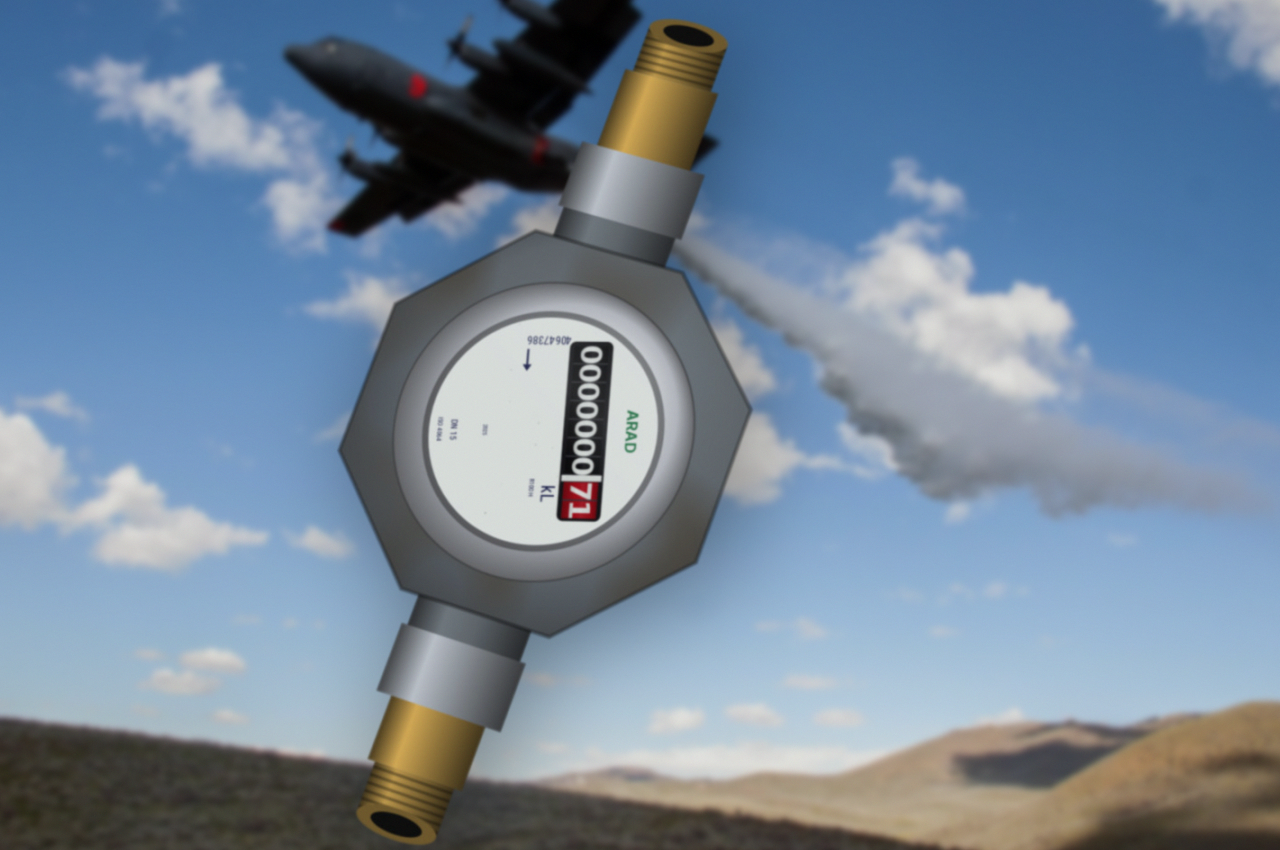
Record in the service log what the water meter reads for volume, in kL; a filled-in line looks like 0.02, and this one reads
0.71
